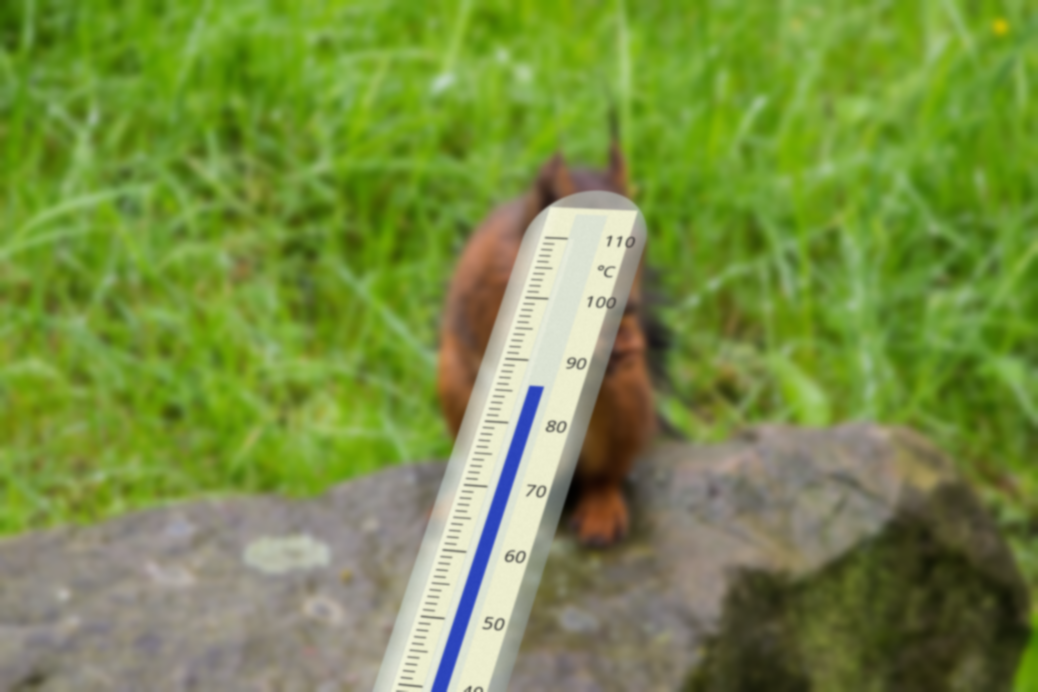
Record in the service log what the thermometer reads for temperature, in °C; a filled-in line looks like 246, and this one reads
86
